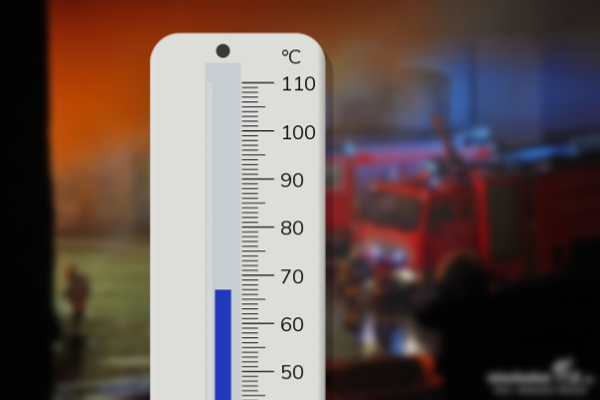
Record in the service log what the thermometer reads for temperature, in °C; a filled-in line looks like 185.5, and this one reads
67
